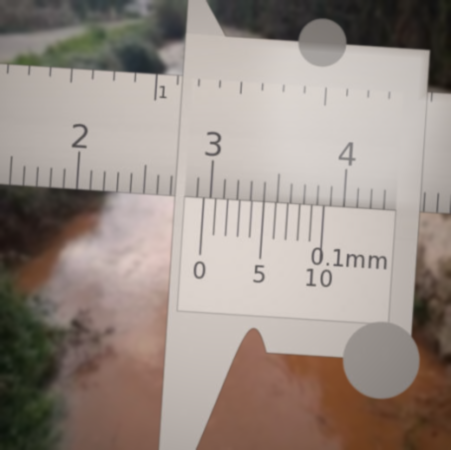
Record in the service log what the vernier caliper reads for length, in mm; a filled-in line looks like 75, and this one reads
29.5
